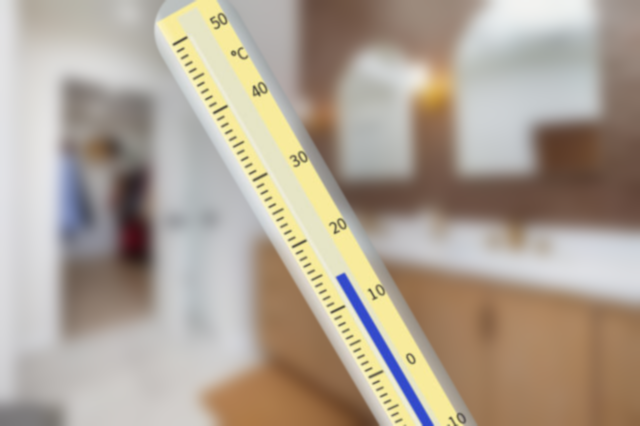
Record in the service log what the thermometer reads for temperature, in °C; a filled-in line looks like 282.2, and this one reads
14
